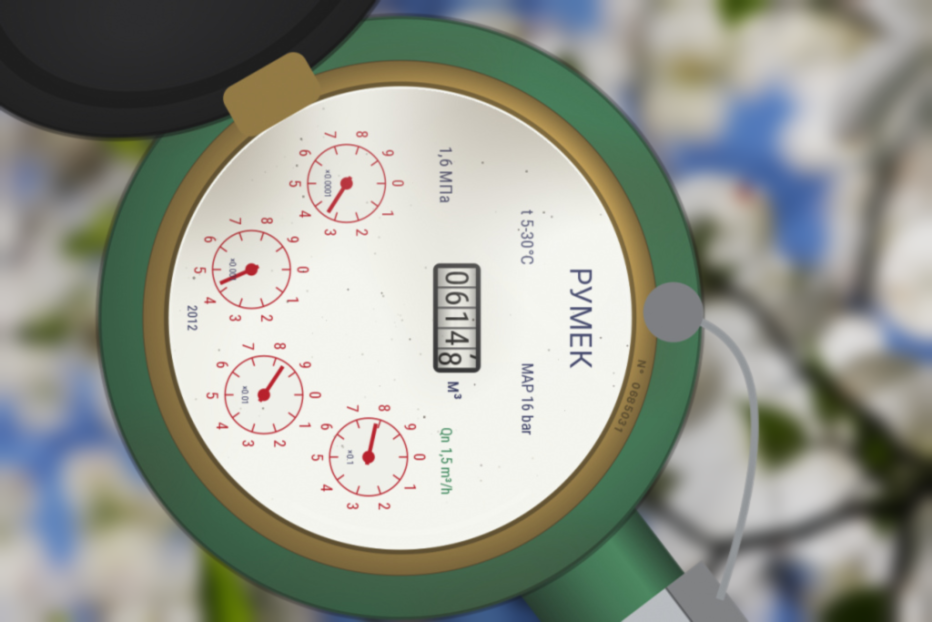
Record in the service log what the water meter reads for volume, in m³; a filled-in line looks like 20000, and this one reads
6147.7843
